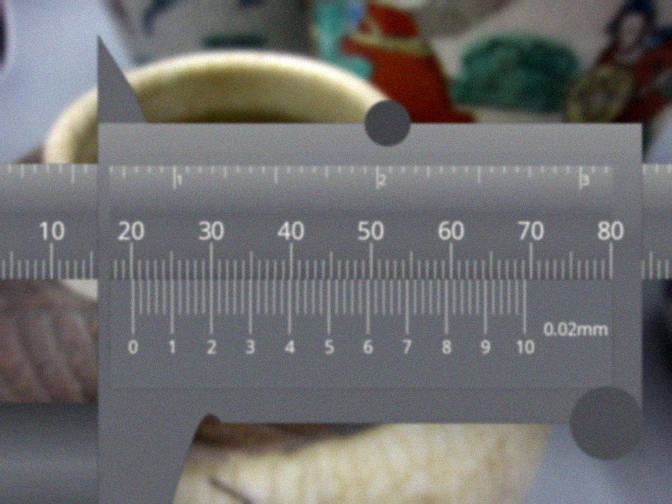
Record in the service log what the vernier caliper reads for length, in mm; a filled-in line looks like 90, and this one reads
20.2
